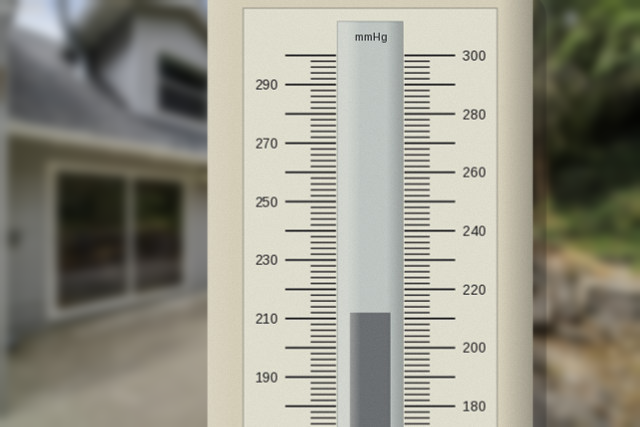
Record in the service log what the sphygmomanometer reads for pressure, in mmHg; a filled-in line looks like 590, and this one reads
212
